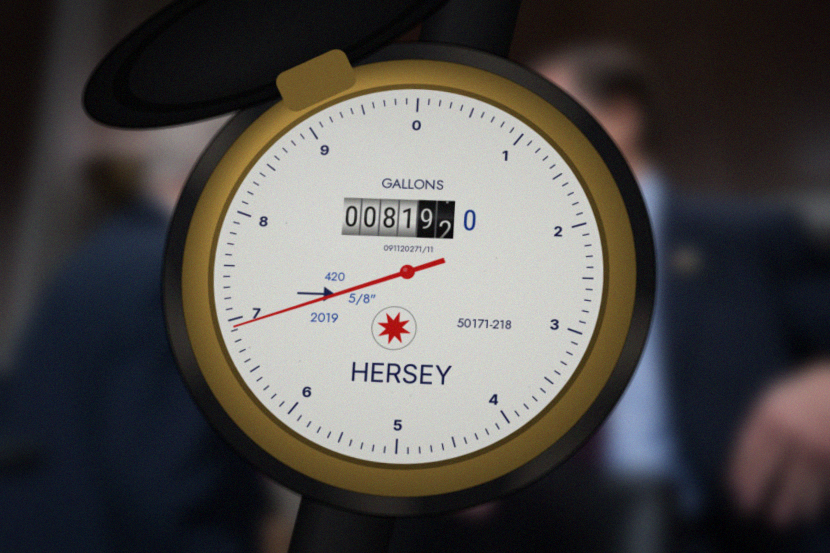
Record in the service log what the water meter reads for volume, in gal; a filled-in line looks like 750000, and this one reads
81916.9
